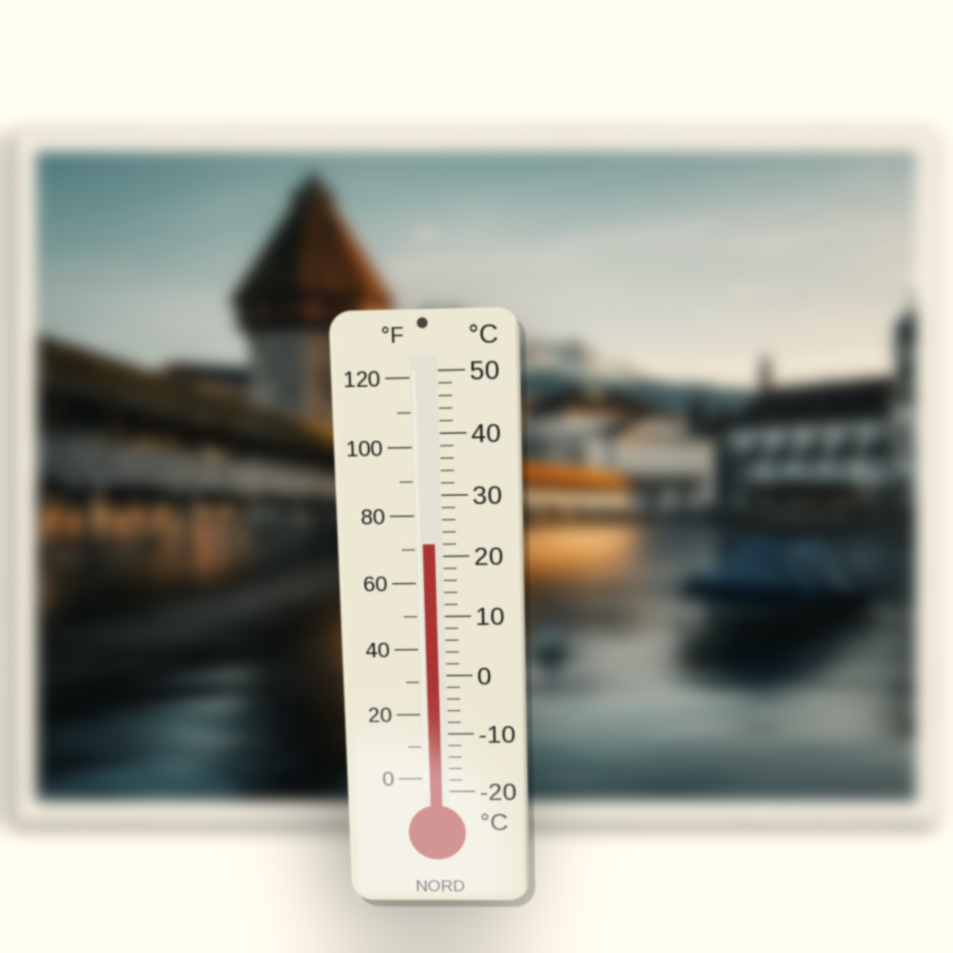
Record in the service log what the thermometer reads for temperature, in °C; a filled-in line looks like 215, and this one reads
22
